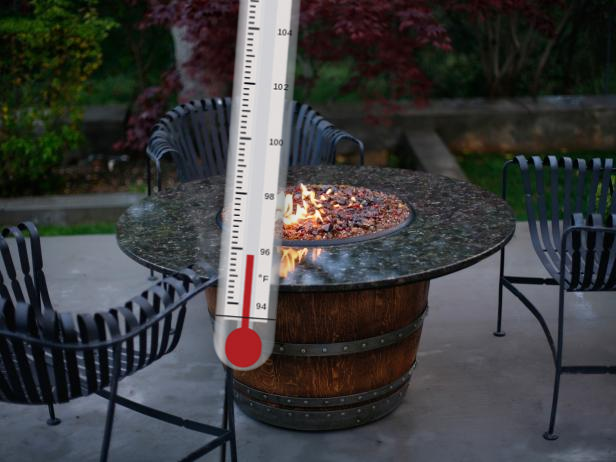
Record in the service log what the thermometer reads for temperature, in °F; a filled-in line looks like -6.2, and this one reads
95.8
